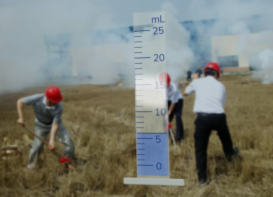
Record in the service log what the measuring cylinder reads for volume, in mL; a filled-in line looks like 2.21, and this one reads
6
